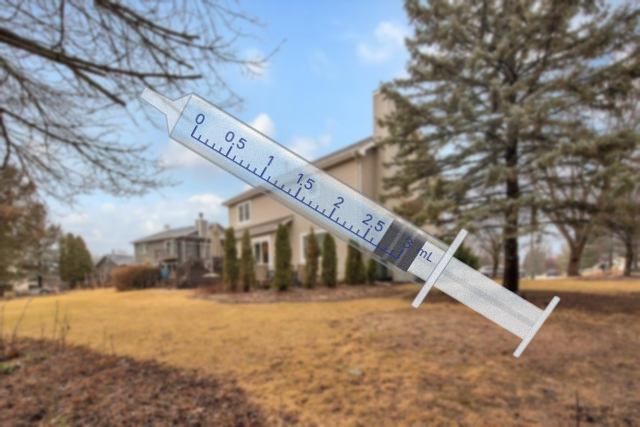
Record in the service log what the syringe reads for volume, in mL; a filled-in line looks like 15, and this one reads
2.7
